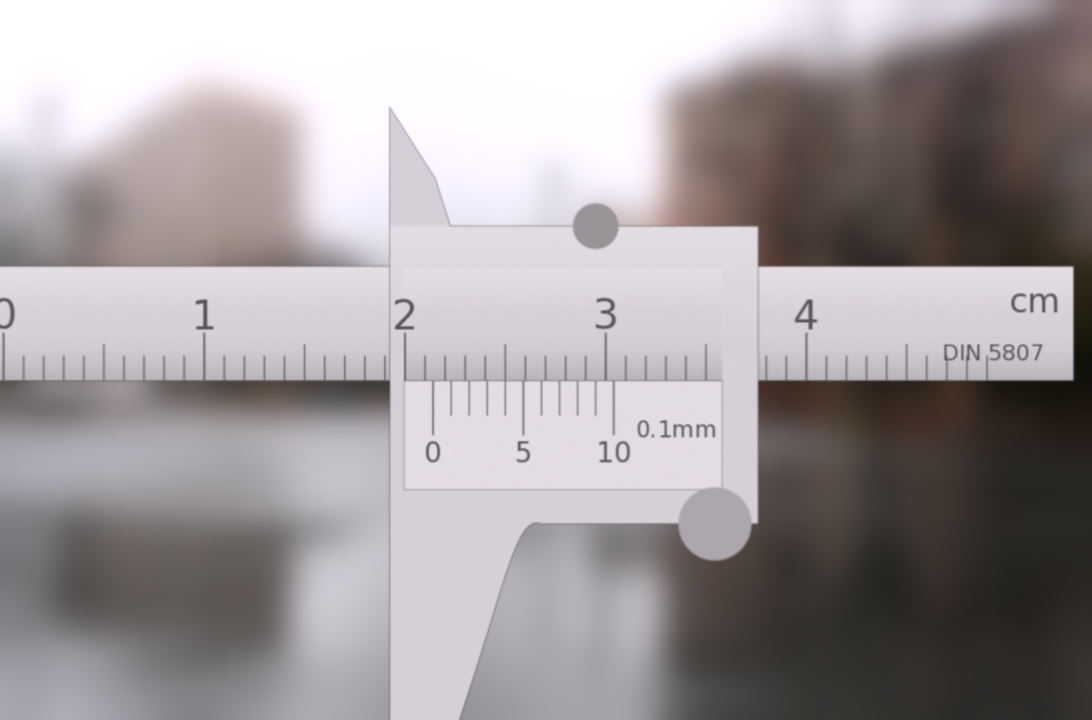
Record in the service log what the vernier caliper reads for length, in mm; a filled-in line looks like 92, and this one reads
21.4
